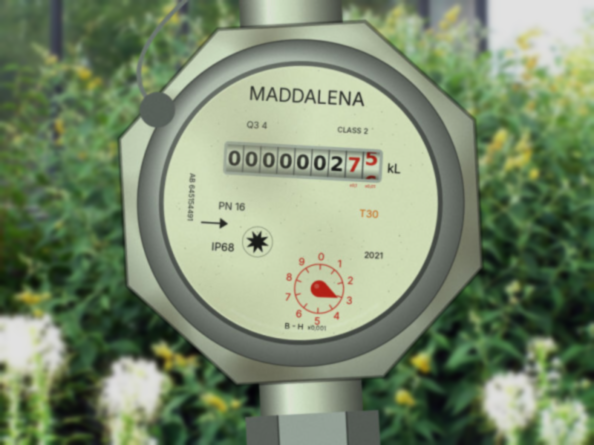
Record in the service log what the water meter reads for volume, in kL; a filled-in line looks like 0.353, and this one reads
2.753
